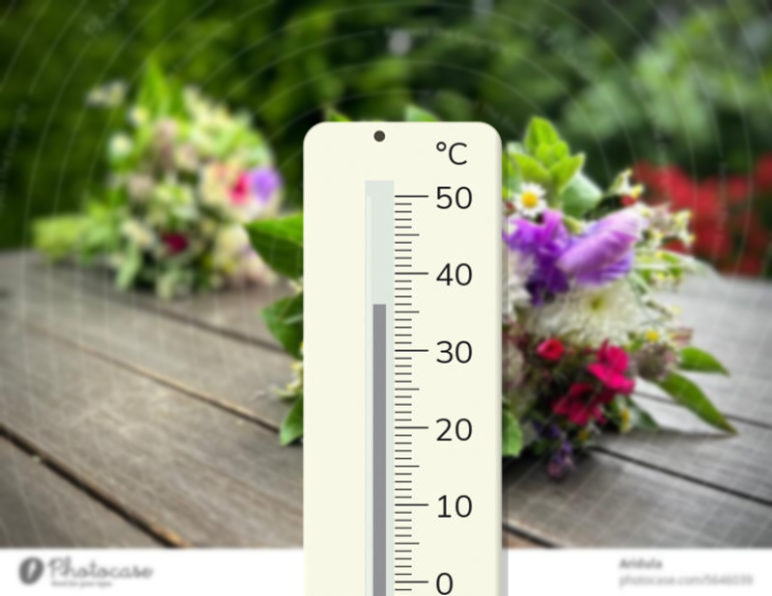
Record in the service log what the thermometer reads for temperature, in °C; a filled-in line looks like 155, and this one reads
36
